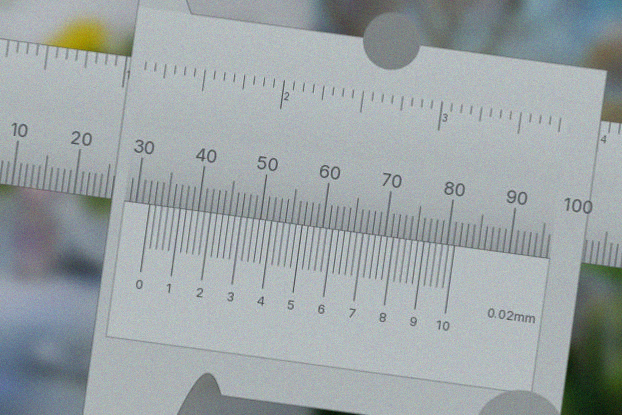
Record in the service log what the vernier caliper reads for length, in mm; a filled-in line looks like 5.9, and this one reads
32.2
